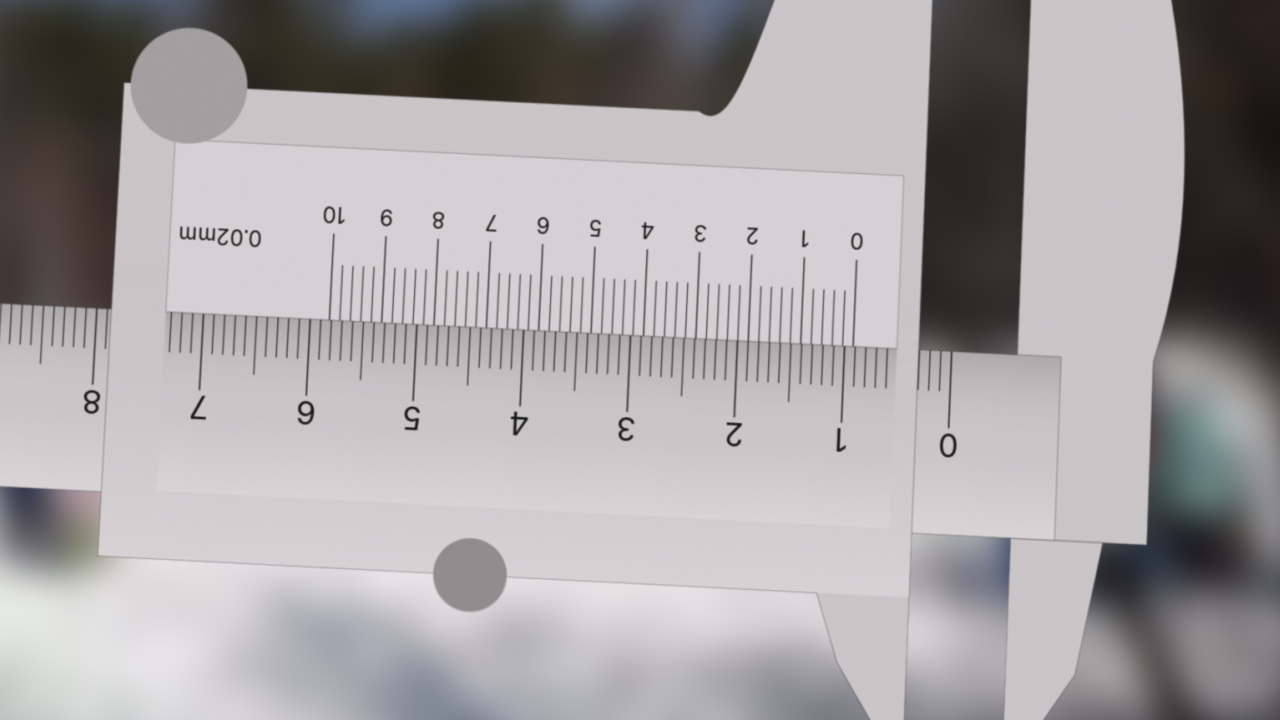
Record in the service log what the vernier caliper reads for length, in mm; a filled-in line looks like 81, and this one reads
9.2
